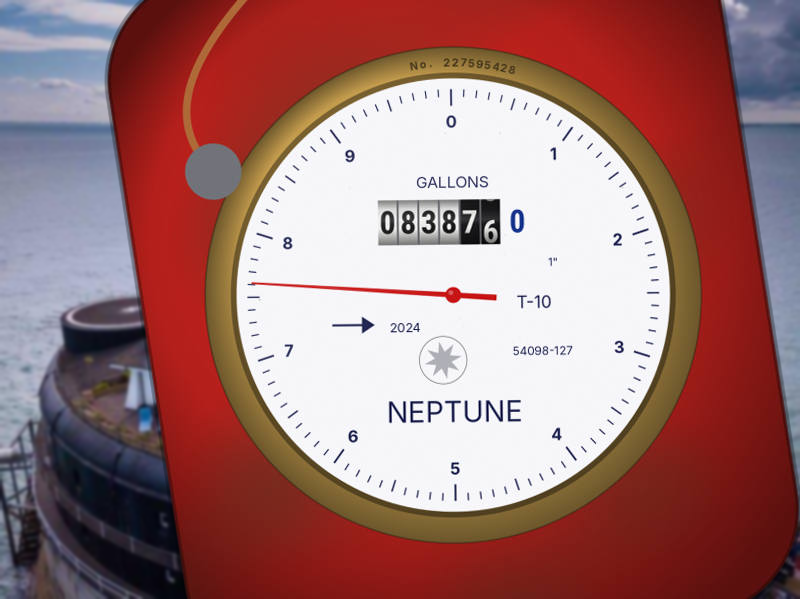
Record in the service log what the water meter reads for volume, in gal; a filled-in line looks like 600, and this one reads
838757.6
